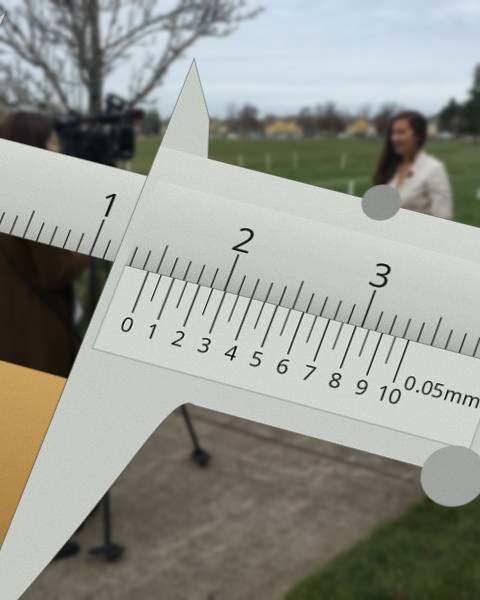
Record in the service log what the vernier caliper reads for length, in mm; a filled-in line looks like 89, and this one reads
14.4
